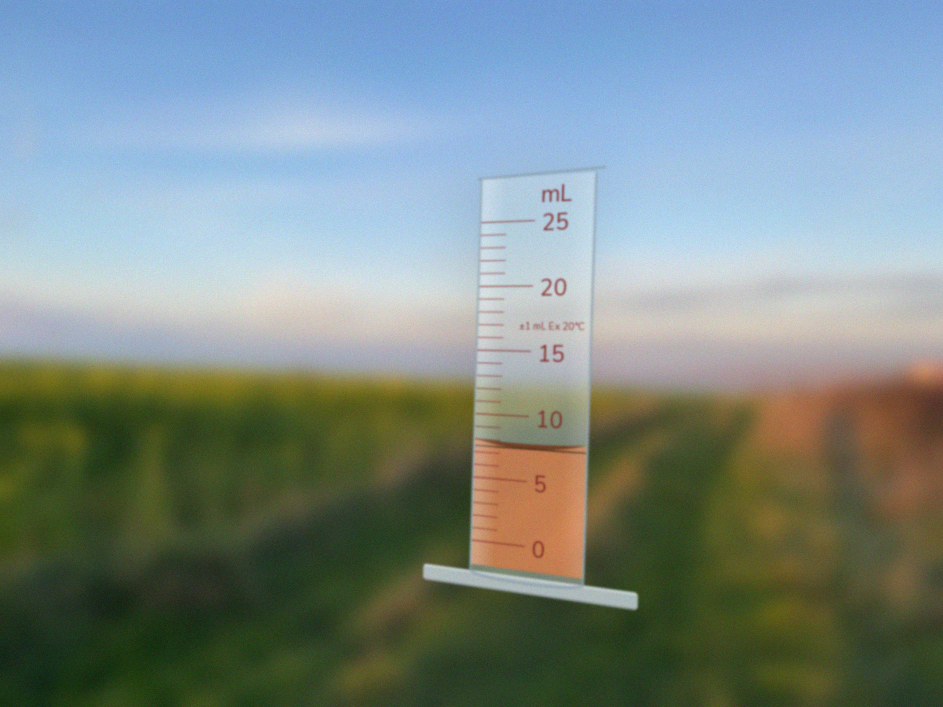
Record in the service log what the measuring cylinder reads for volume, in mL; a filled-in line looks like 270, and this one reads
7.5
